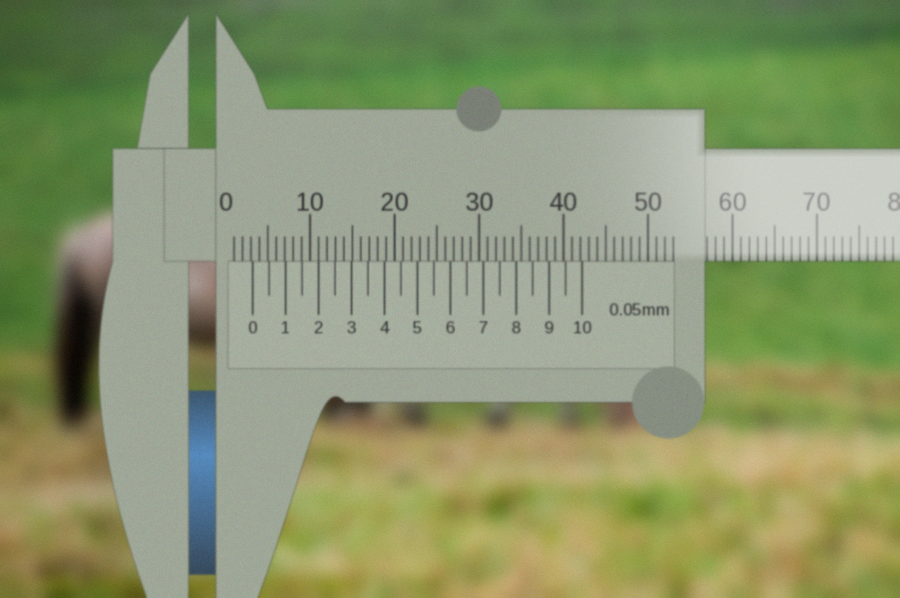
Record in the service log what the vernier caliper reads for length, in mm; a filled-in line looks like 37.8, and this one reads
3.2
